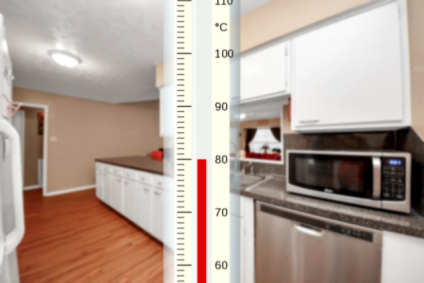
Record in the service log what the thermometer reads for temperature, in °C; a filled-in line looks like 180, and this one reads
80
